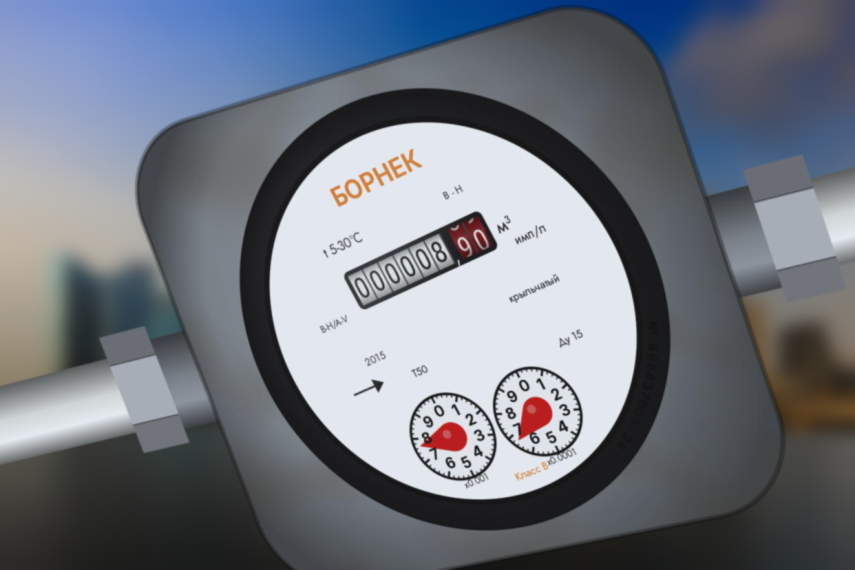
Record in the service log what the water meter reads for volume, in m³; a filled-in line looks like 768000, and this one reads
8.8976
